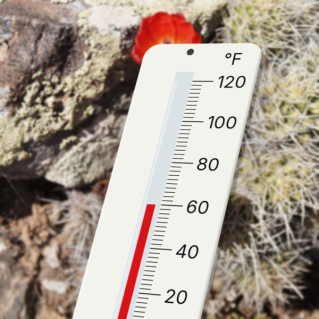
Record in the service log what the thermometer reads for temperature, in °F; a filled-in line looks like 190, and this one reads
60
